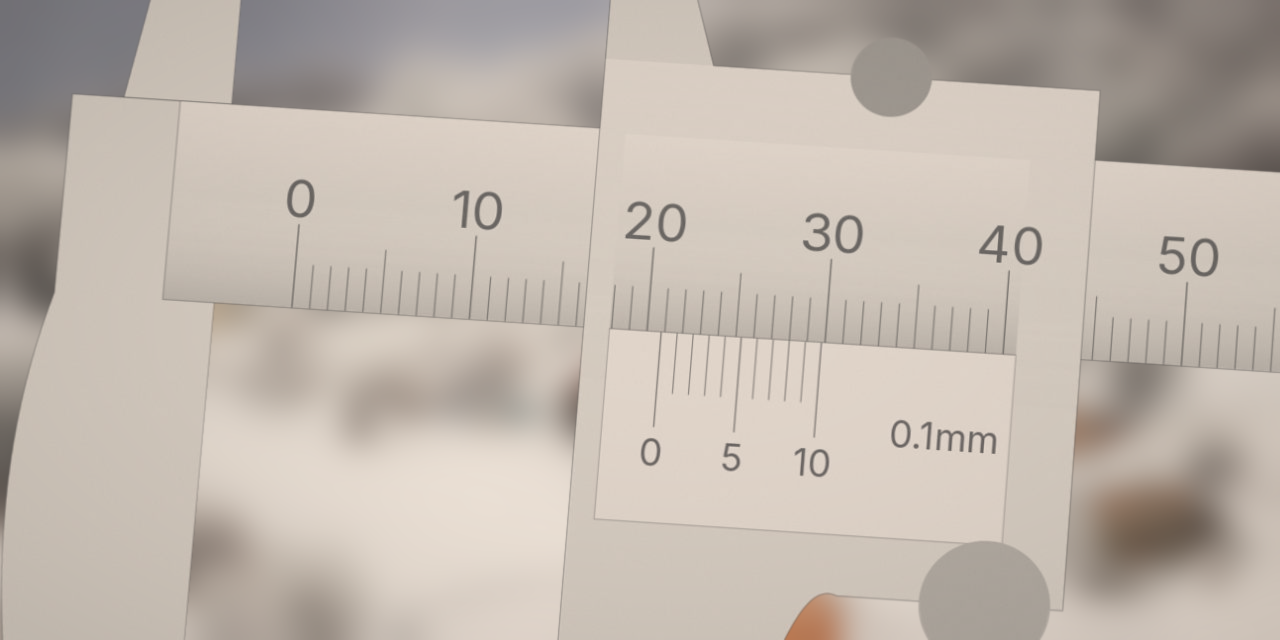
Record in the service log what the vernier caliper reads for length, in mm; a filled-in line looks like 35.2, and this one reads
20.8
